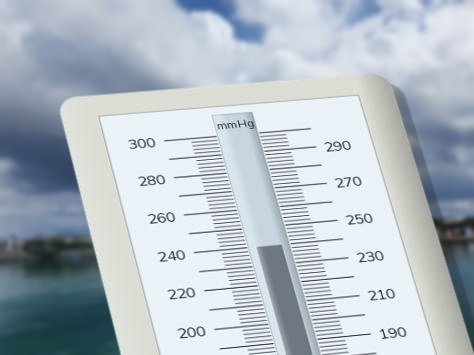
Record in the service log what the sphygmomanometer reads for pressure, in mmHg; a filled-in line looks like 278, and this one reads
240
